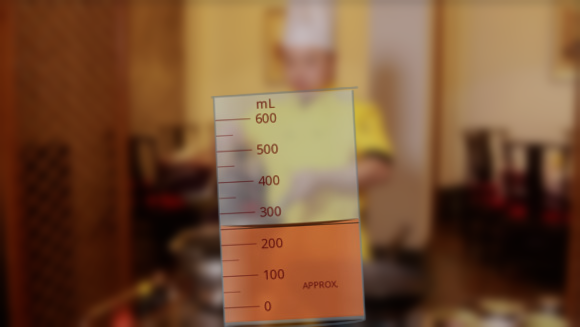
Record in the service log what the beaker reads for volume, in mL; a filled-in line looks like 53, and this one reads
250
